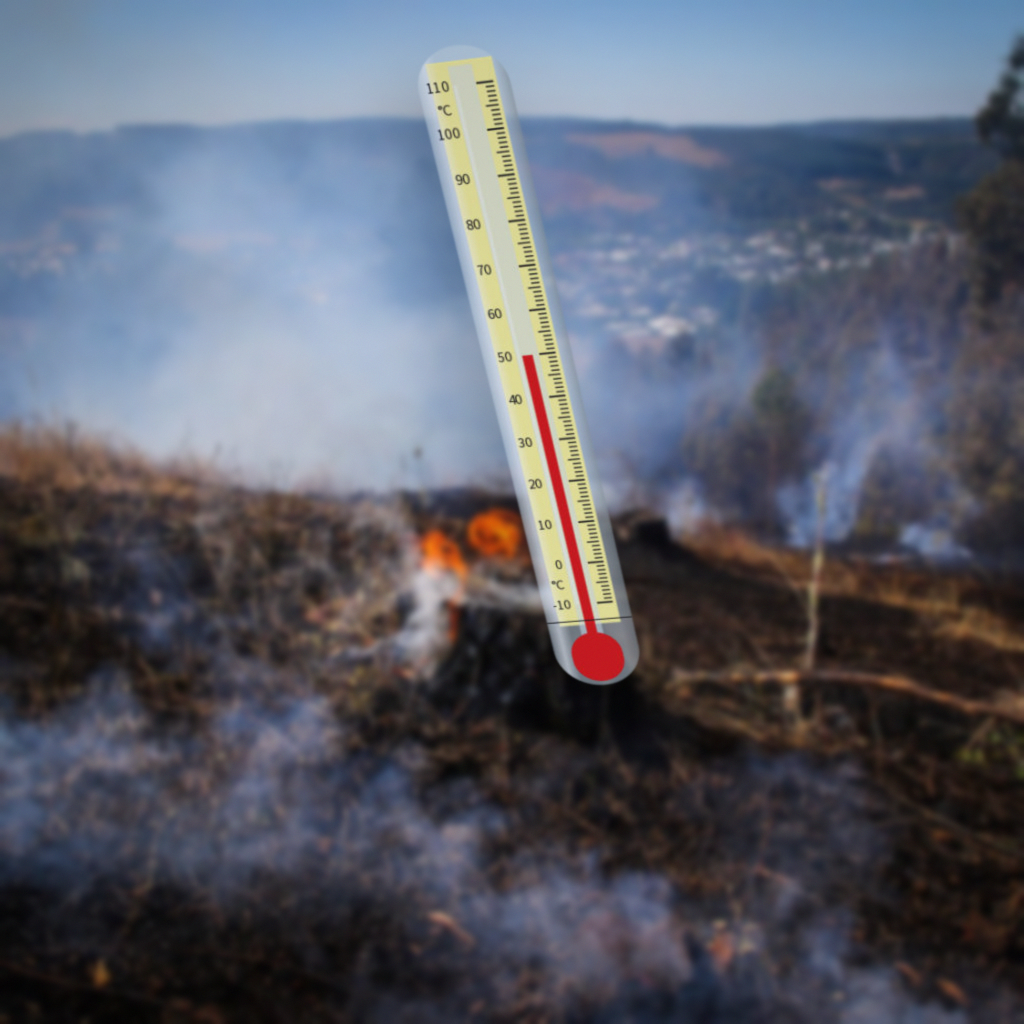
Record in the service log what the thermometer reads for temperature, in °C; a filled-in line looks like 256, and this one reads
50
